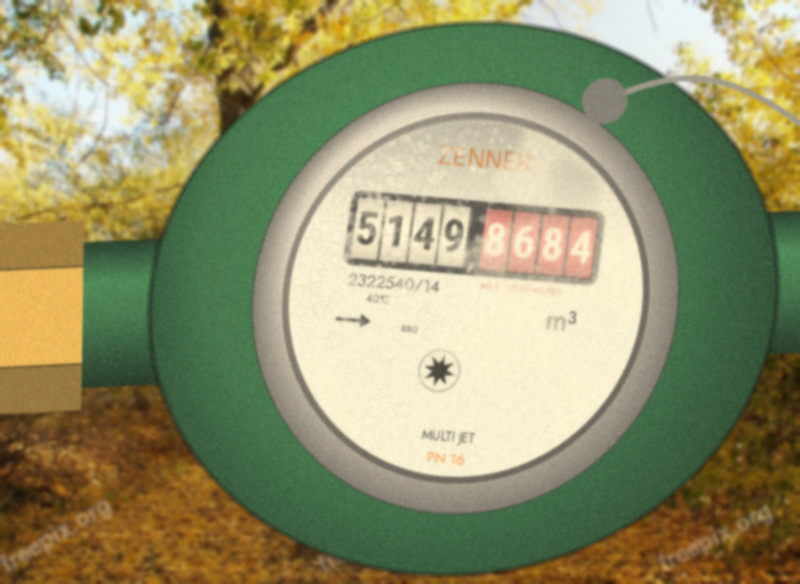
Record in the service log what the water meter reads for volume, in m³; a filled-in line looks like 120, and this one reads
5149.8684
